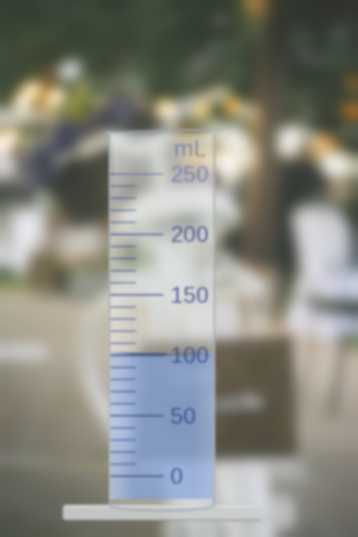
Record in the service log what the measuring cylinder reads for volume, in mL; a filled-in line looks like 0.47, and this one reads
100
